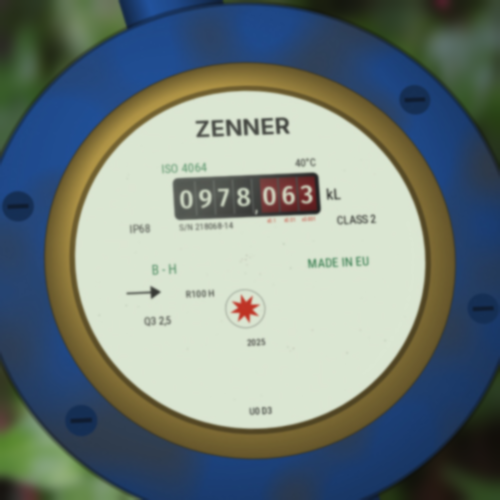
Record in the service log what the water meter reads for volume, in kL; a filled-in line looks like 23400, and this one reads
978.063
